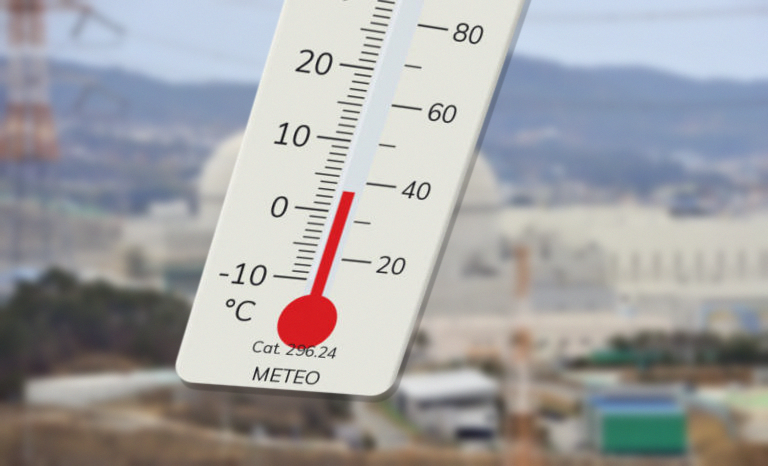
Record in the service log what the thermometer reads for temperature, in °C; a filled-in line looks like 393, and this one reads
3
